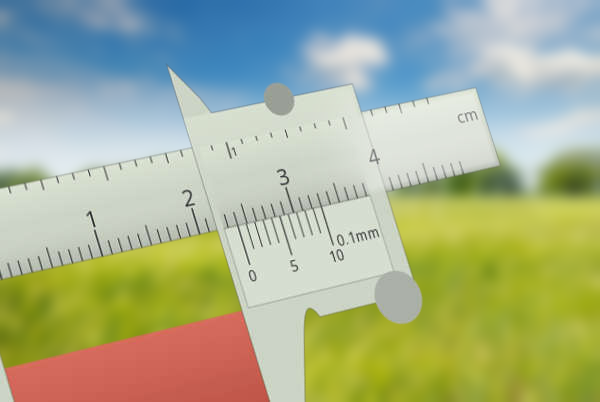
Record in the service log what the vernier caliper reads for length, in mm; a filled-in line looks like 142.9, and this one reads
24.0
